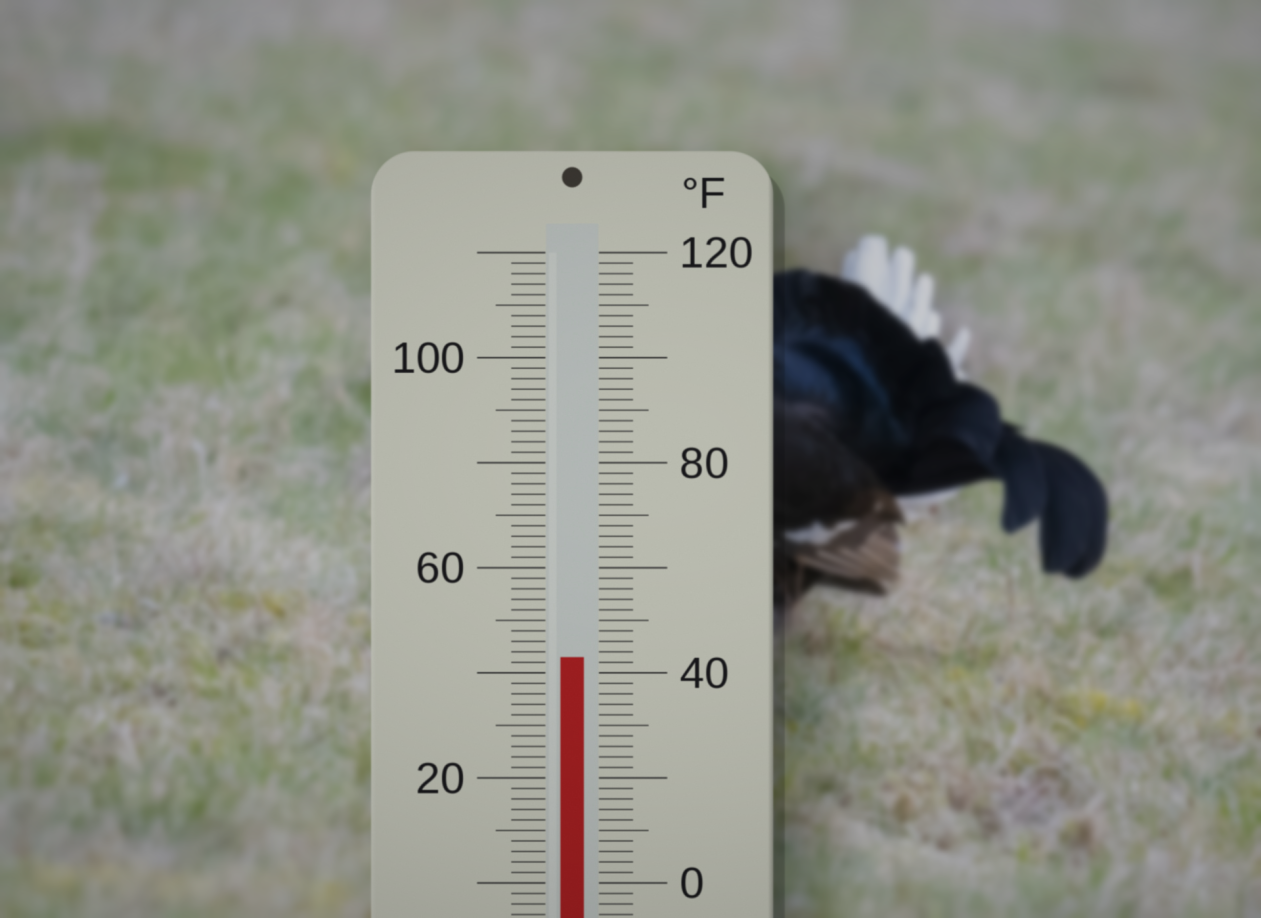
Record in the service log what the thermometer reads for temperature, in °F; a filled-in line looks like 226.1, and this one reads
43
